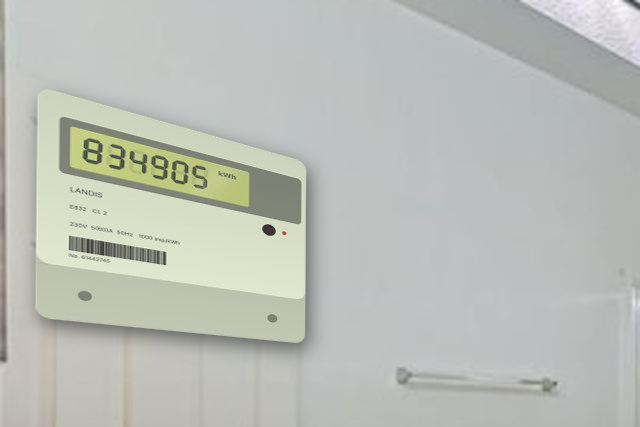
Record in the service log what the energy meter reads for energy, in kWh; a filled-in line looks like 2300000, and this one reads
834905
